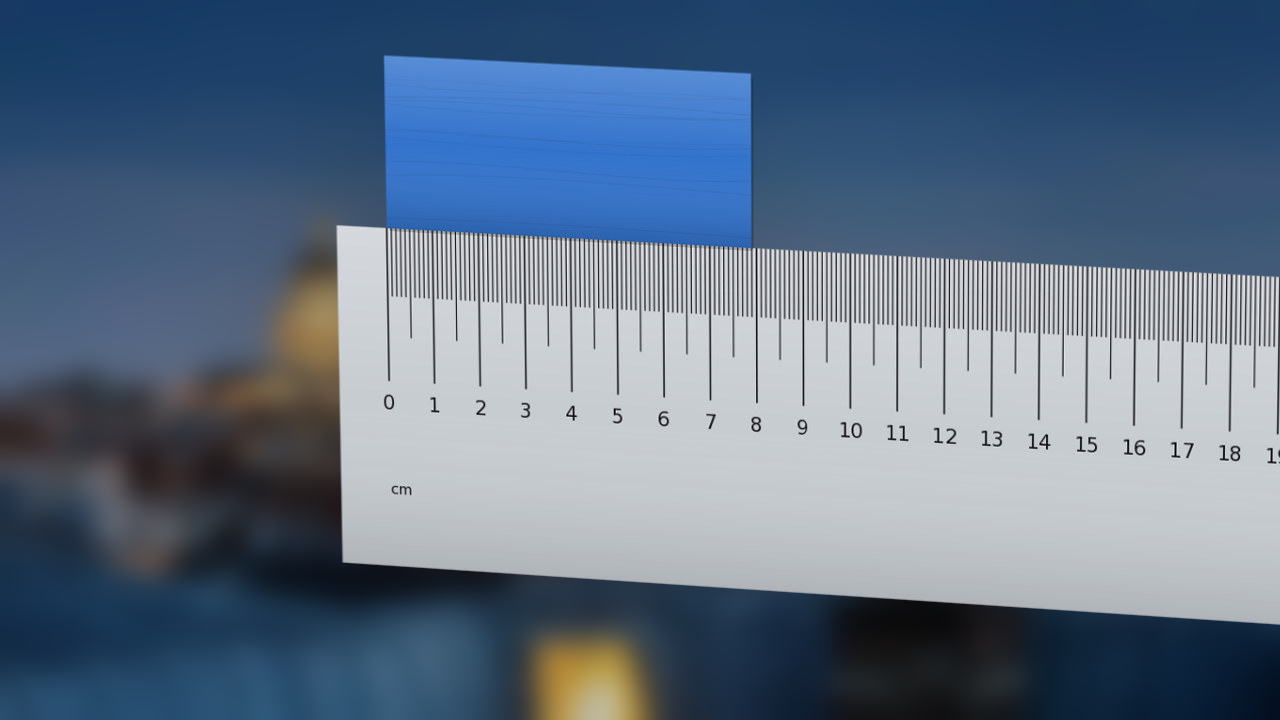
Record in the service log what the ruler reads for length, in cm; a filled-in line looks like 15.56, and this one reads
7.9
